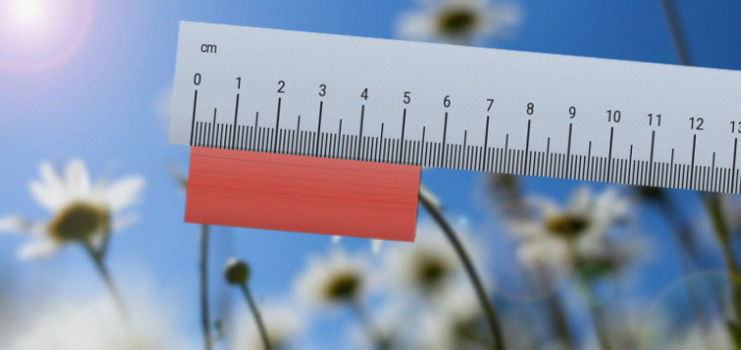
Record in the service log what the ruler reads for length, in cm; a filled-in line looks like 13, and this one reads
5.5
